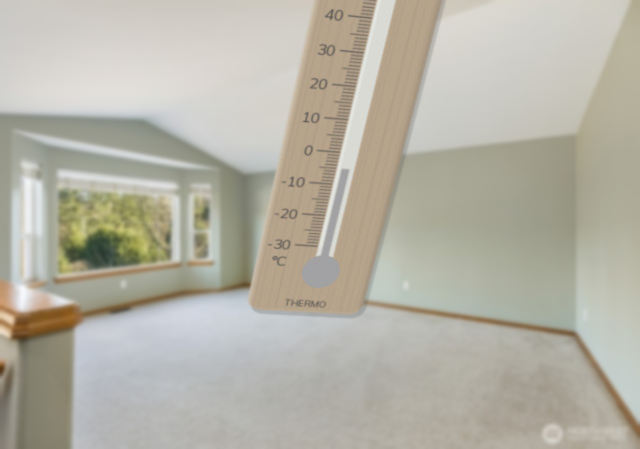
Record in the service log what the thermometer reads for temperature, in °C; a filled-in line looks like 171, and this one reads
-5
